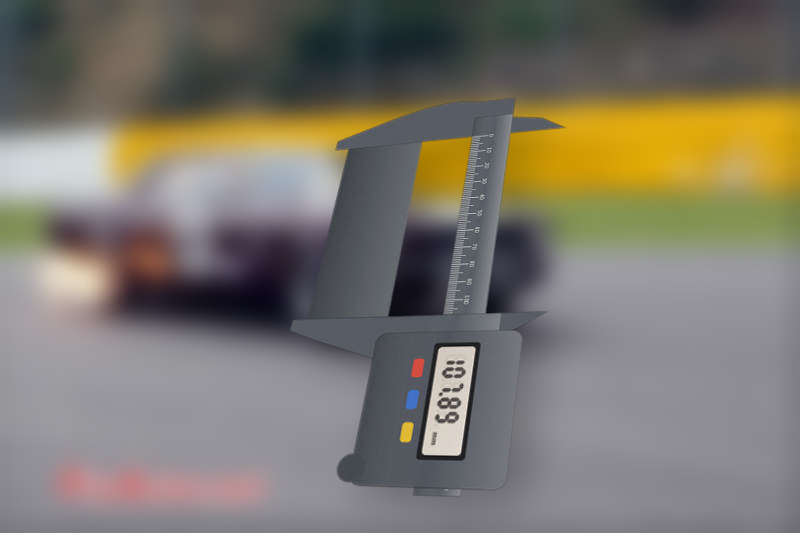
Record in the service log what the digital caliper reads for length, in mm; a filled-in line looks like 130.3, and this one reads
107.89
